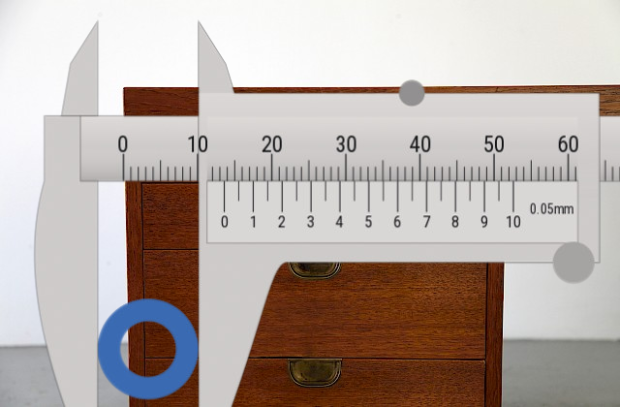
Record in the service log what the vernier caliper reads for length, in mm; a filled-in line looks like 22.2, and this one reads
13.6
